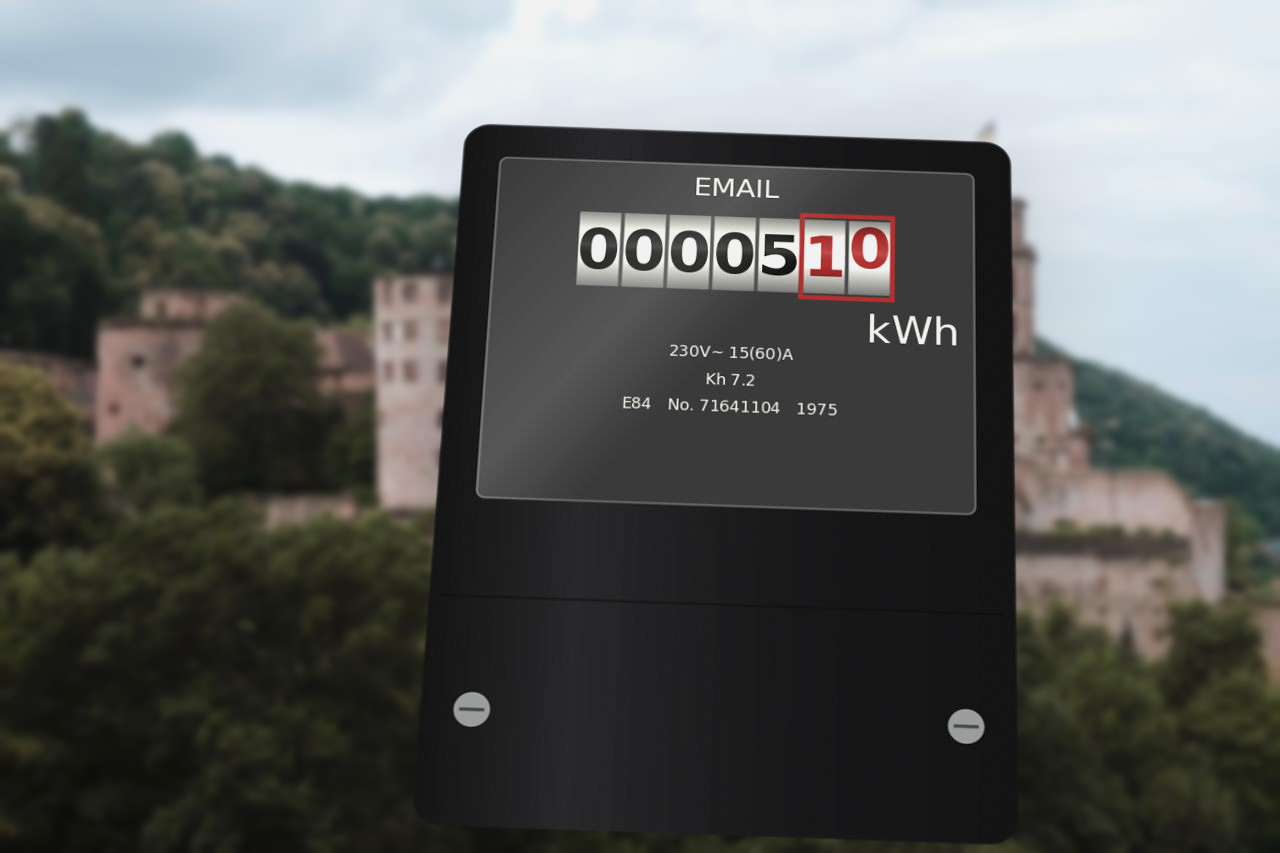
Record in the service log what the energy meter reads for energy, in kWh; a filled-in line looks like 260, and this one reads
5.10
